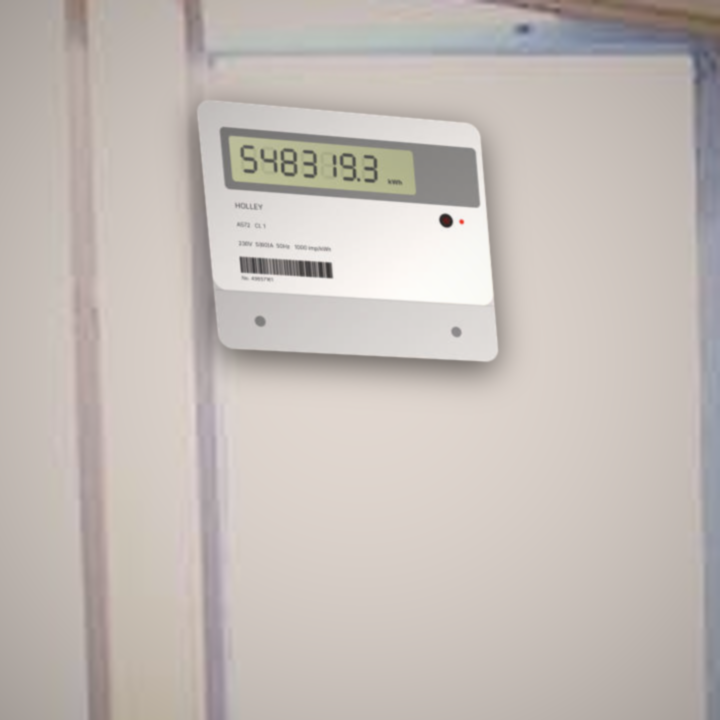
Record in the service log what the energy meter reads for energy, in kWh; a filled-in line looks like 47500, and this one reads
548319.3
